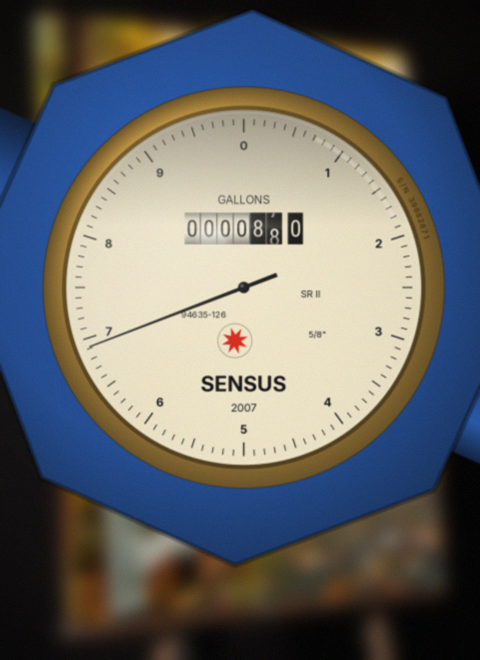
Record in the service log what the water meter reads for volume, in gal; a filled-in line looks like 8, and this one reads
876.9
